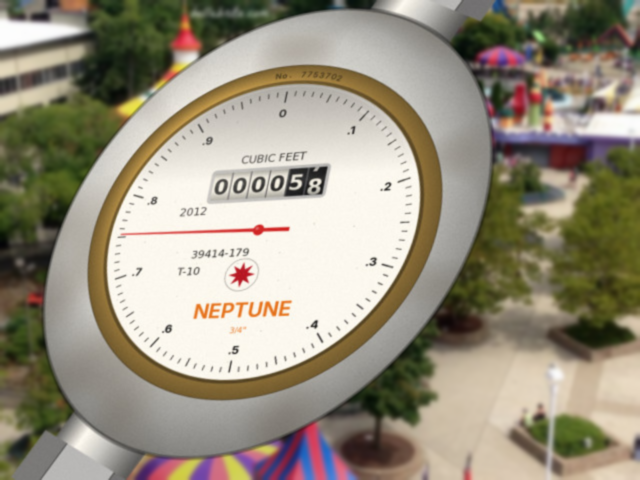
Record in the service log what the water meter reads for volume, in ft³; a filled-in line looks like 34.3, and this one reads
57.75
